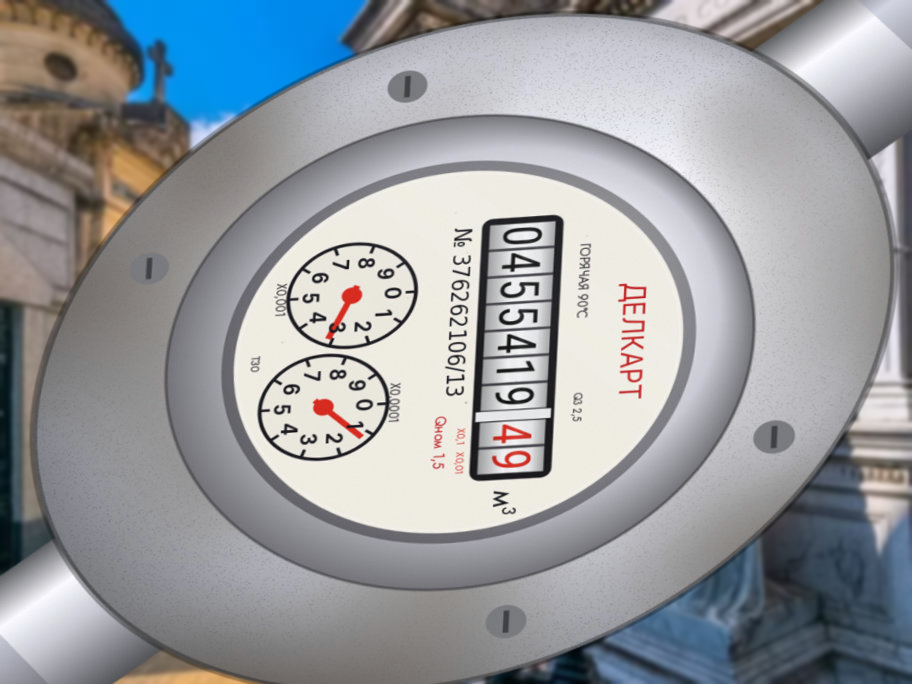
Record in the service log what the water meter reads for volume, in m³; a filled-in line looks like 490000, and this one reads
455419.4931
